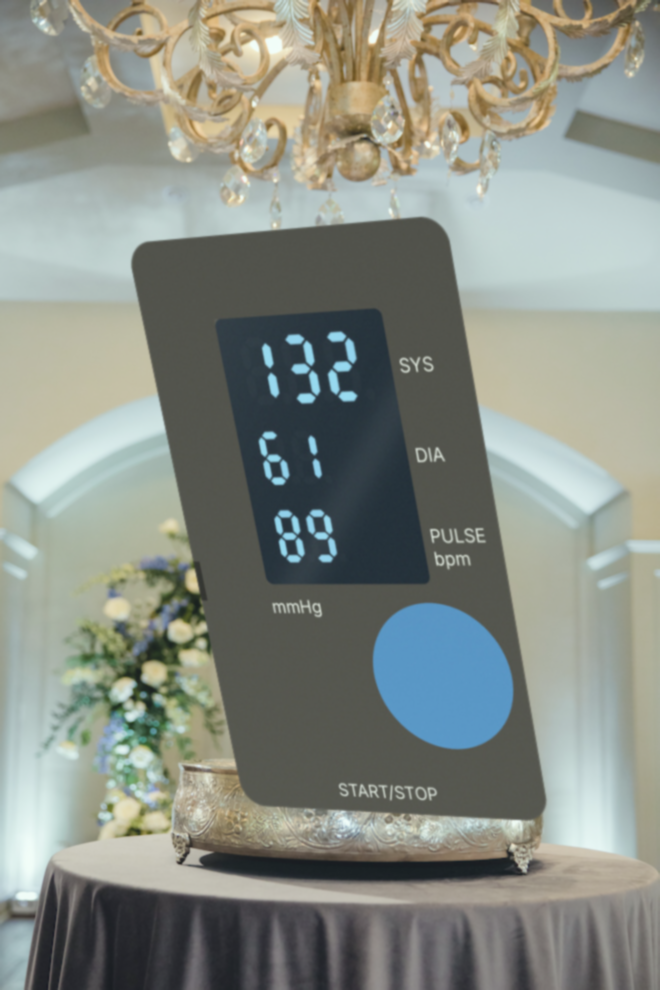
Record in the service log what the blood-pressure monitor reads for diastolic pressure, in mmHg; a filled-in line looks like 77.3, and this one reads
61
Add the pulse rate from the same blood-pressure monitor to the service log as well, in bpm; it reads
89
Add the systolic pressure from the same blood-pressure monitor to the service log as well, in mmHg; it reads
132
